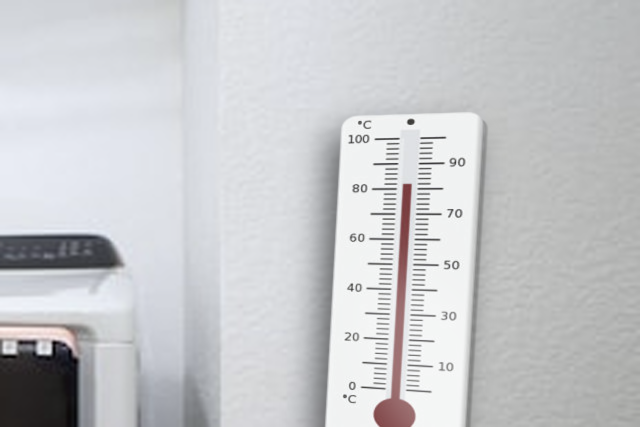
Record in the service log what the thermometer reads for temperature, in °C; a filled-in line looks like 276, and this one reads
82
